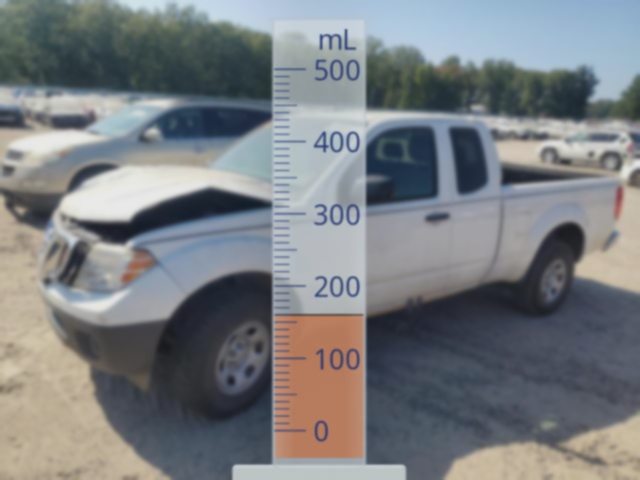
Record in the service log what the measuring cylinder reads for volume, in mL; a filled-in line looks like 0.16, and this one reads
160
